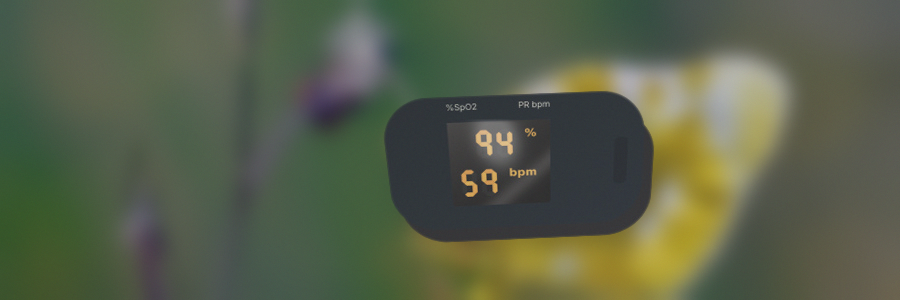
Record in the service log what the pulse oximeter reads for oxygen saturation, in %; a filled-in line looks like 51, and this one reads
94
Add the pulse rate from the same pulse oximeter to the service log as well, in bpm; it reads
59
